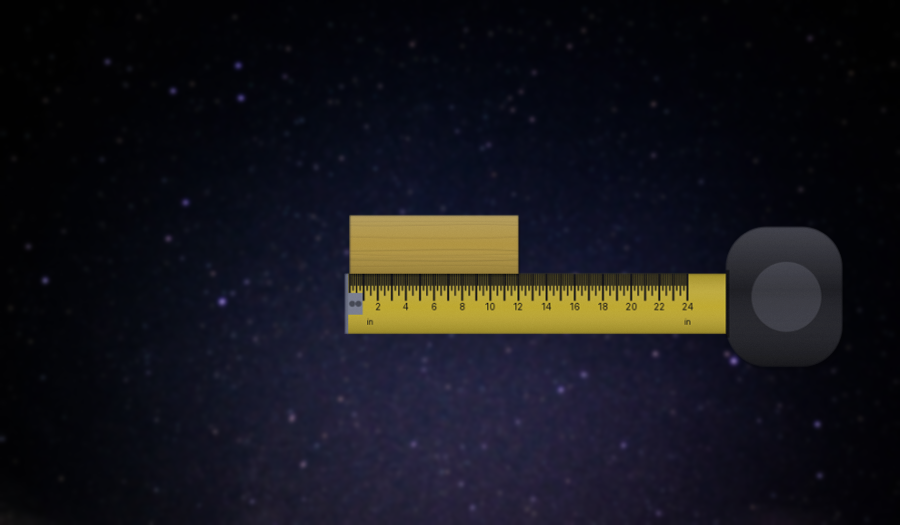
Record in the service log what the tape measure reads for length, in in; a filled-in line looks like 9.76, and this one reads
12
